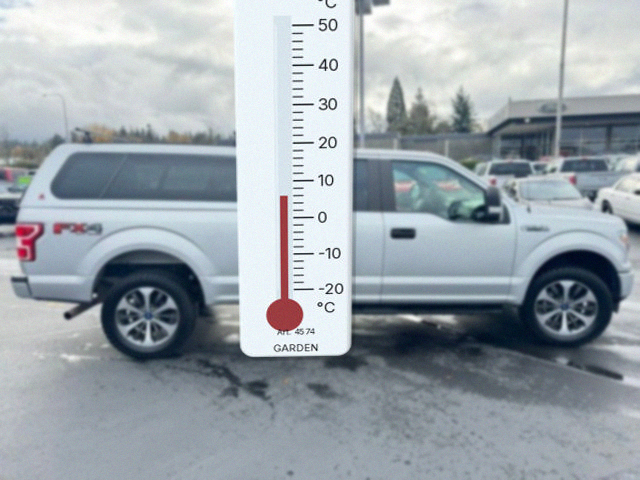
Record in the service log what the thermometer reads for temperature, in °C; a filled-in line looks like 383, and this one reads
6
